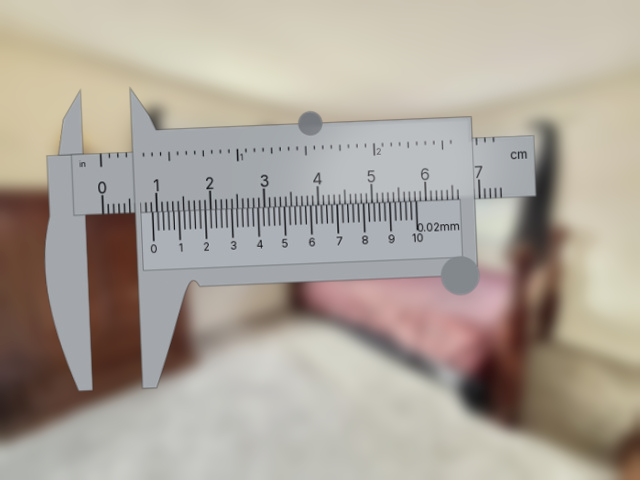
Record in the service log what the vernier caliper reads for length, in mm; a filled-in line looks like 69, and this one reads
9.2
